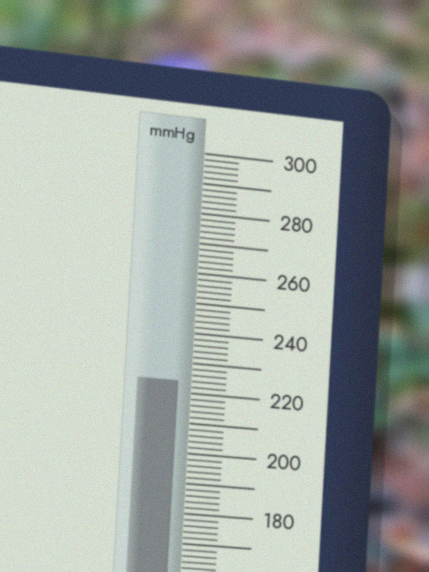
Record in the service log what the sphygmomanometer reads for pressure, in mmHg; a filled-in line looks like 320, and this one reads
224
